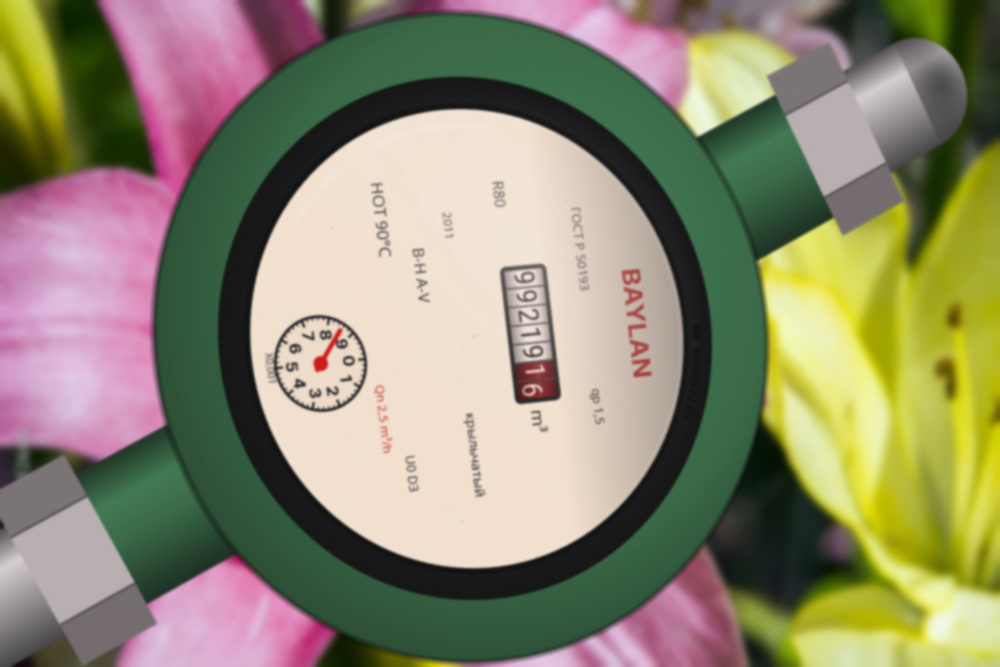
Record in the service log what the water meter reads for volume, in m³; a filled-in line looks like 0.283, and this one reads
99219.158
